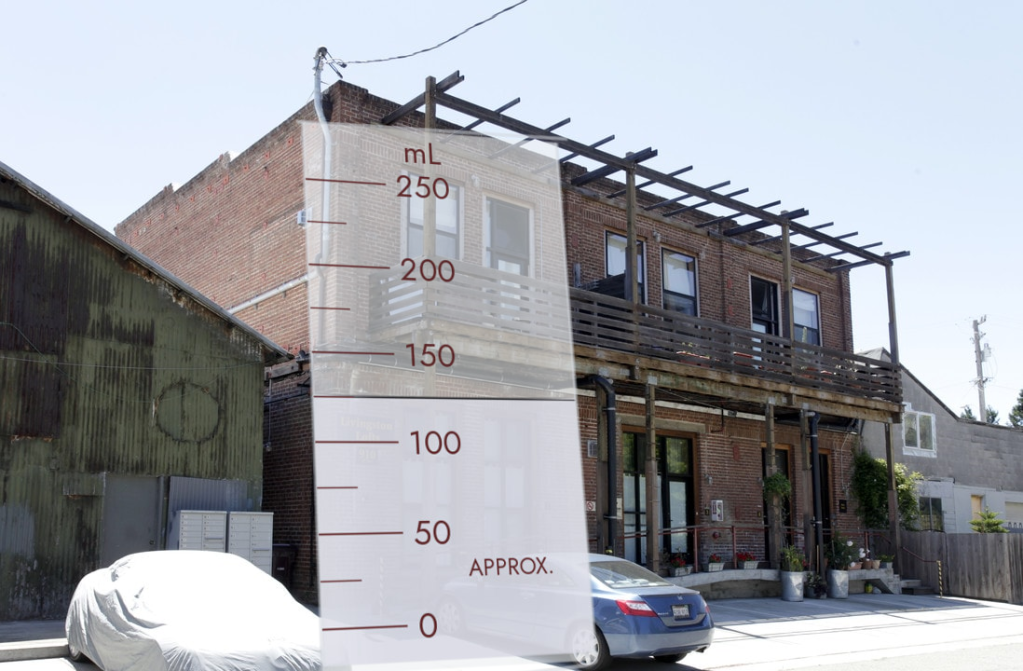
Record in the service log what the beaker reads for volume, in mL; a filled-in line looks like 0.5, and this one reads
125
